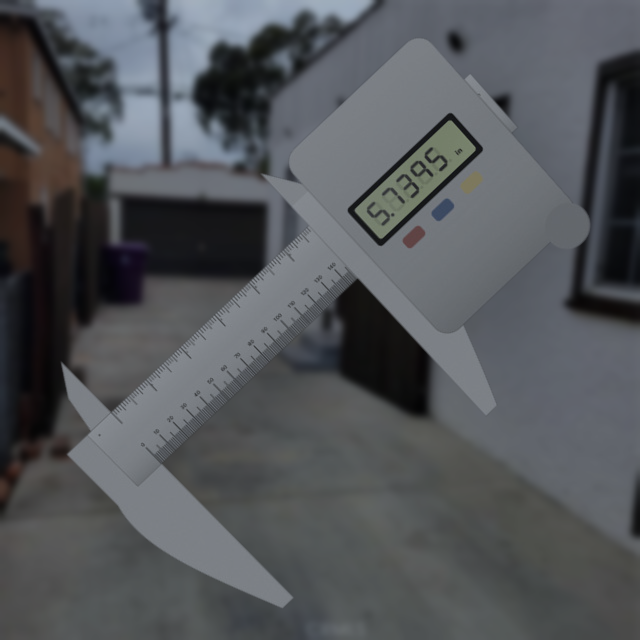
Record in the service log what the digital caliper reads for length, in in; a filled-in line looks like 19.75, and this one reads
5.7395
